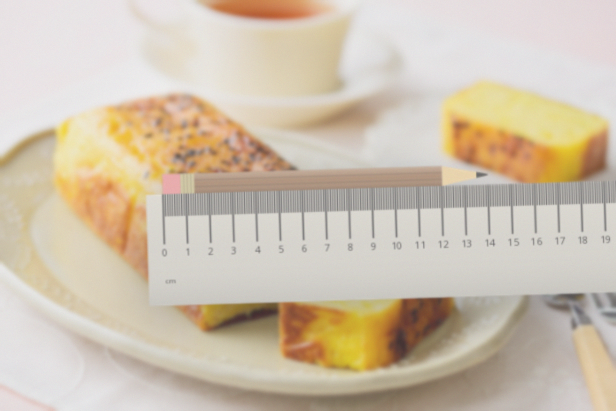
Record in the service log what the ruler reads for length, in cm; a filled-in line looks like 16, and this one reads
14
